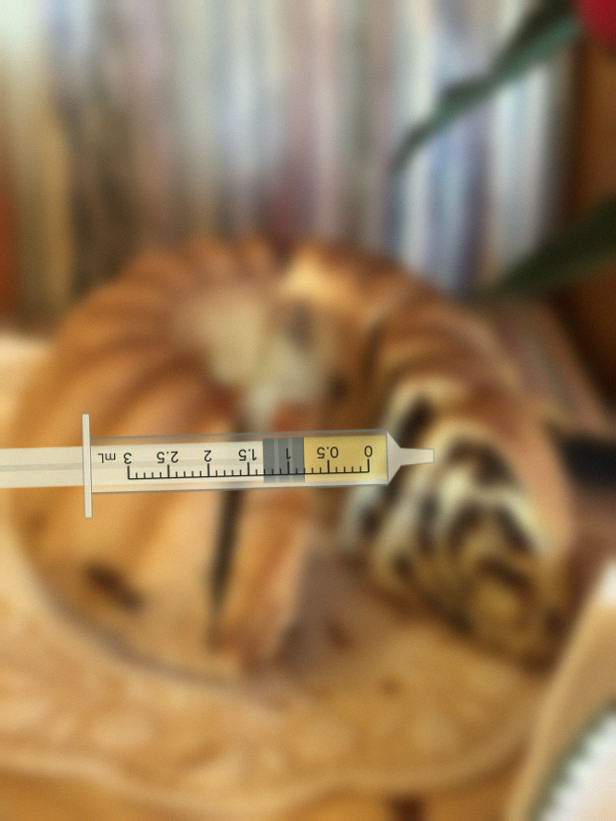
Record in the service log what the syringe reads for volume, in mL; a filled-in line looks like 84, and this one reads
0.8
